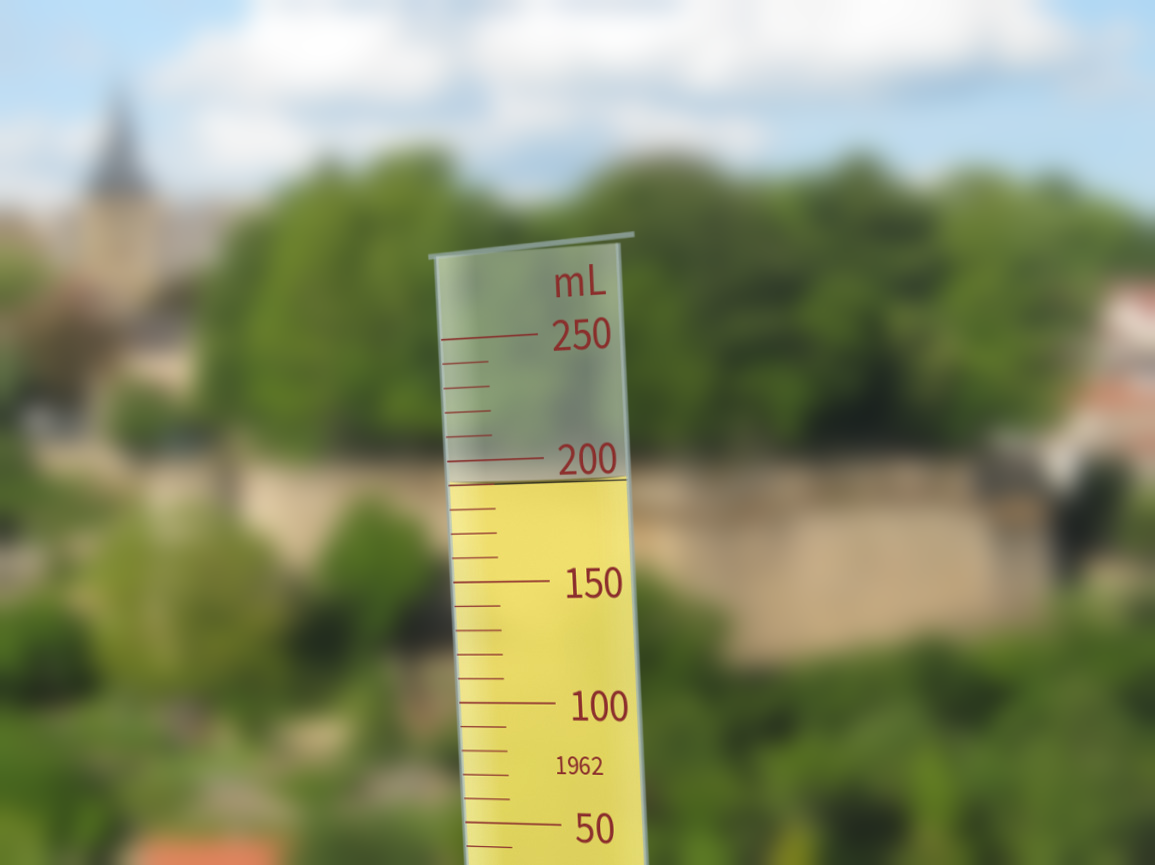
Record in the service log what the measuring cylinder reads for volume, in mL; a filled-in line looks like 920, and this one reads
190
